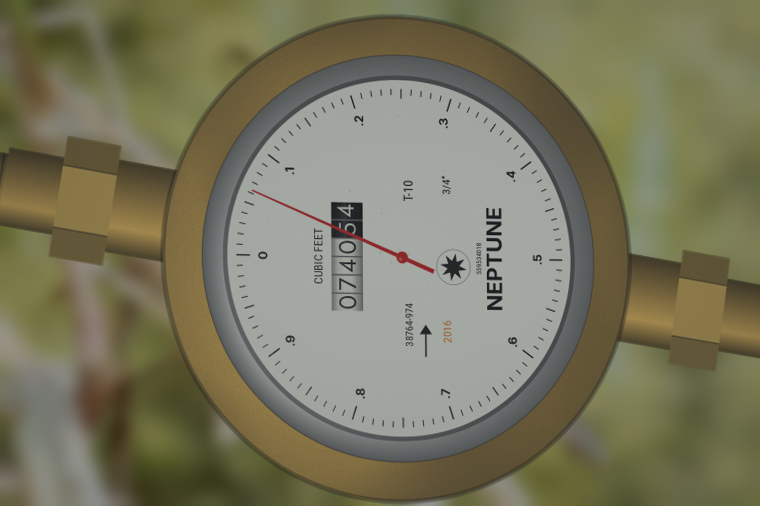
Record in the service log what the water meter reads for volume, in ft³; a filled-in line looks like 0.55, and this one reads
74054.06
